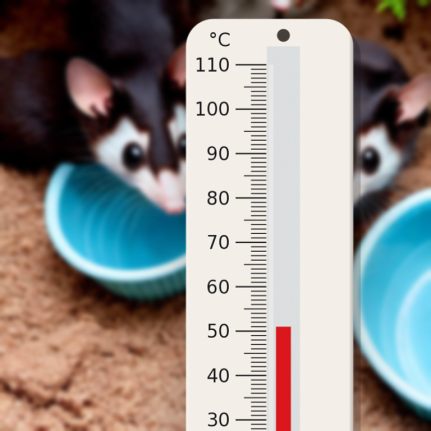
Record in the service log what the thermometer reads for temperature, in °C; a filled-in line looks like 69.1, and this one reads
51
